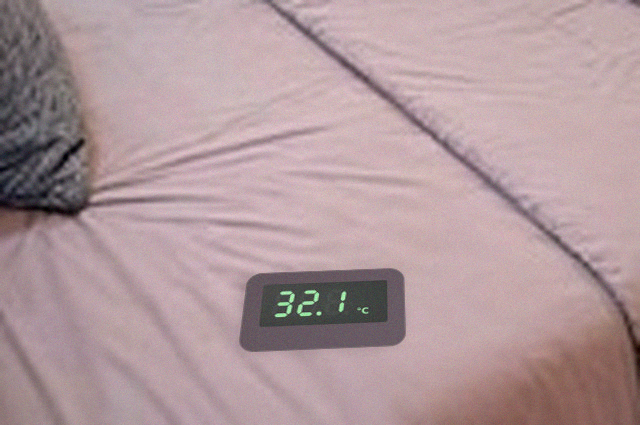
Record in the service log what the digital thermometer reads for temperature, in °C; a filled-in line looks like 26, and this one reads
32.1
